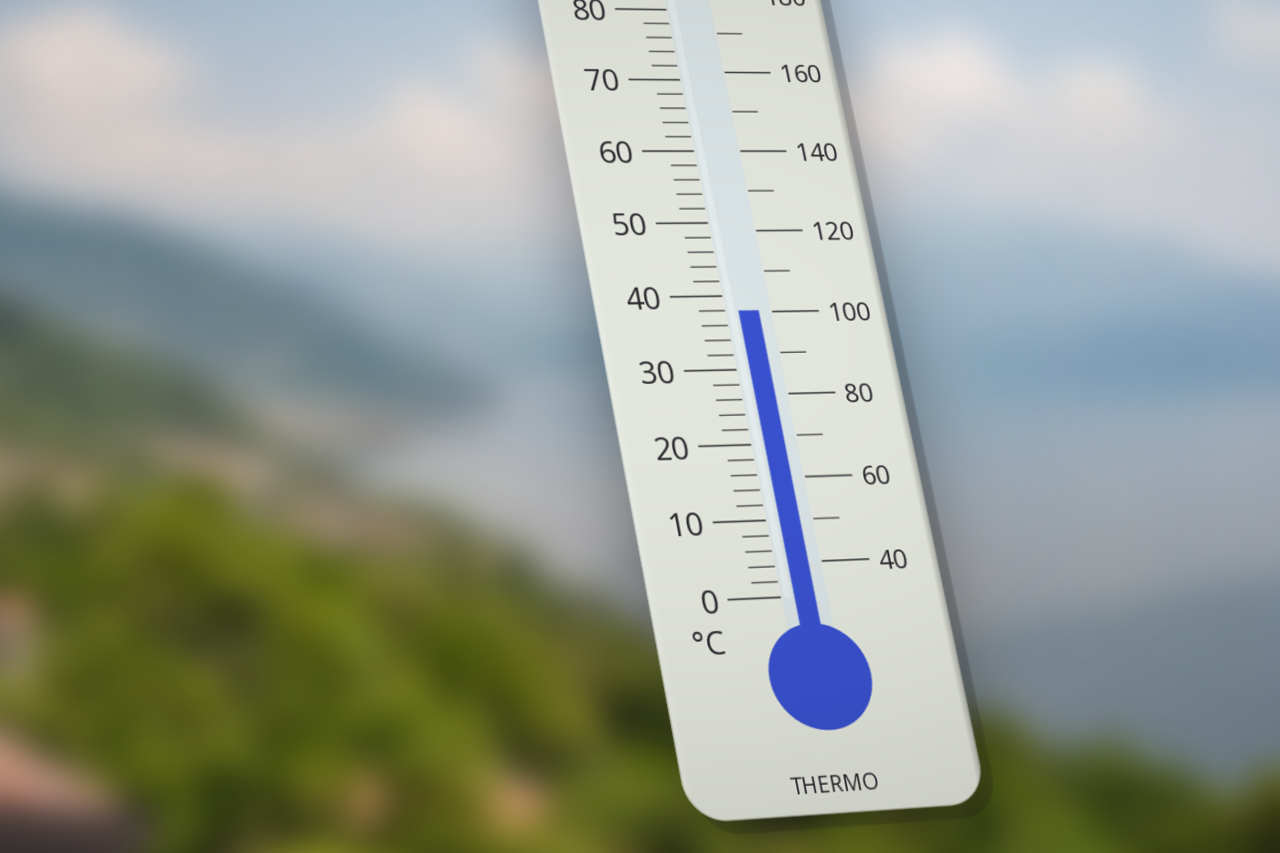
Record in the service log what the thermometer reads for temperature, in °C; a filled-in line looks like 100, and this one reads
38
